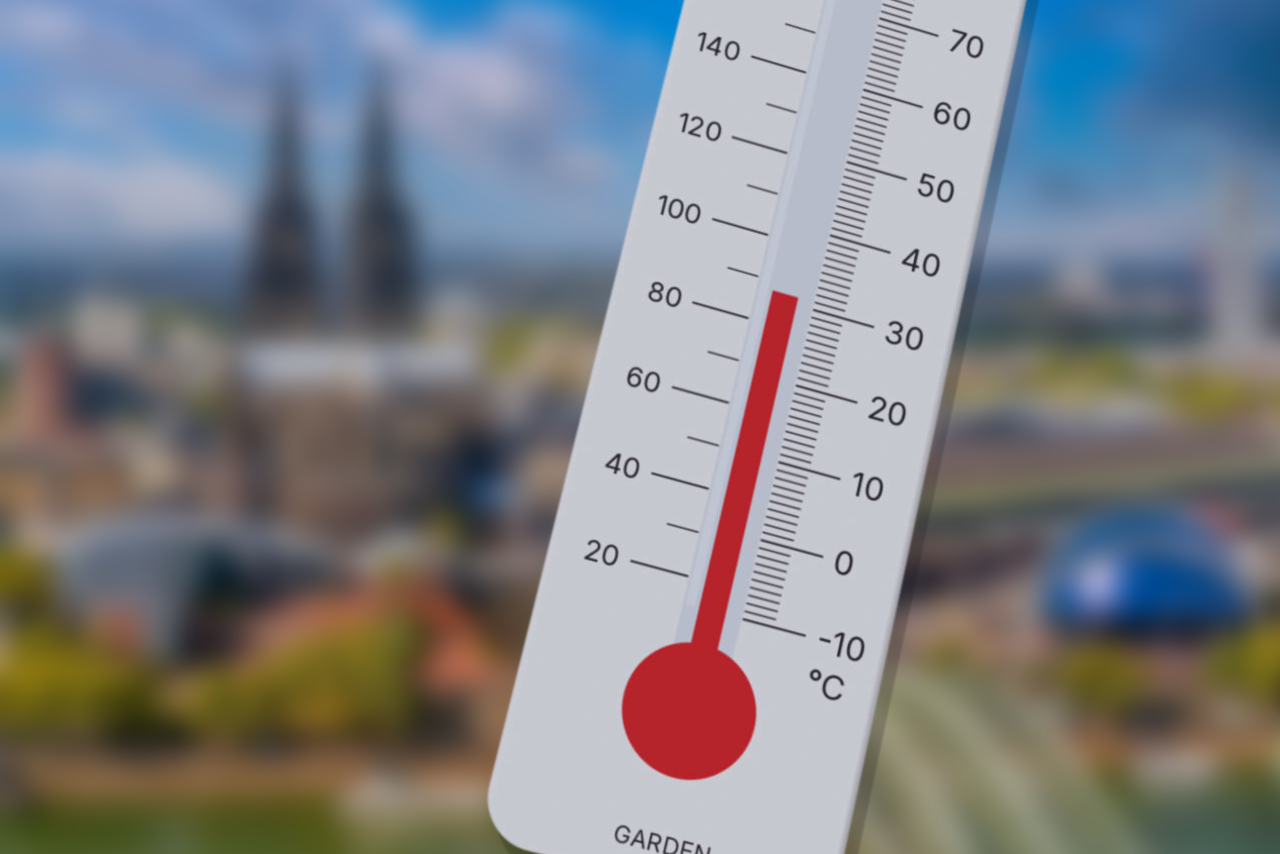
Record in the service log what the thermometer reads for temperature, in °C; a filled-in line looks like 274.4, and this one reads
31
